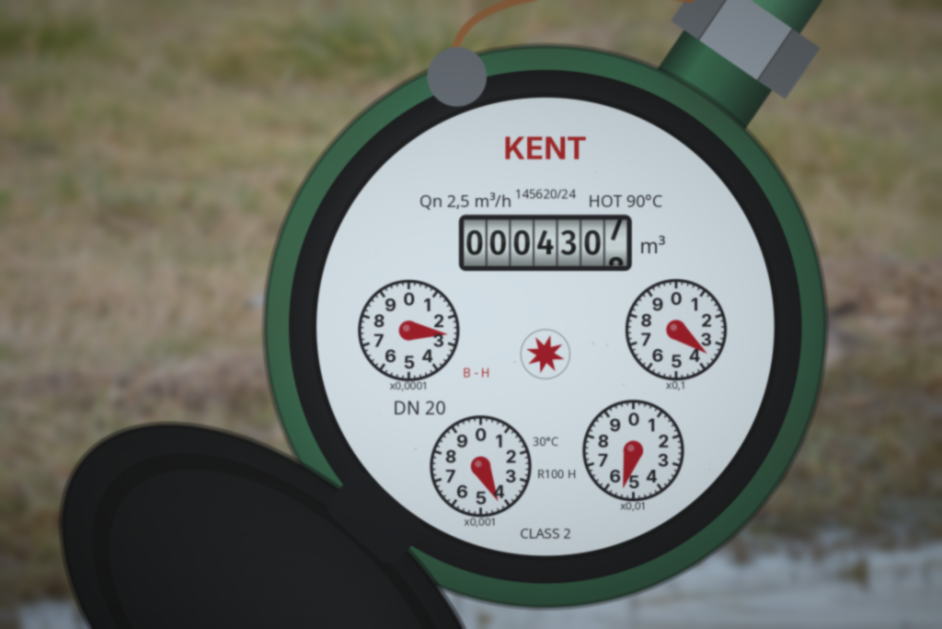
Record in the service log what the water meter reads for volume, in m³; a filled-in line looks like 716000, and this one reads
4307.3542
